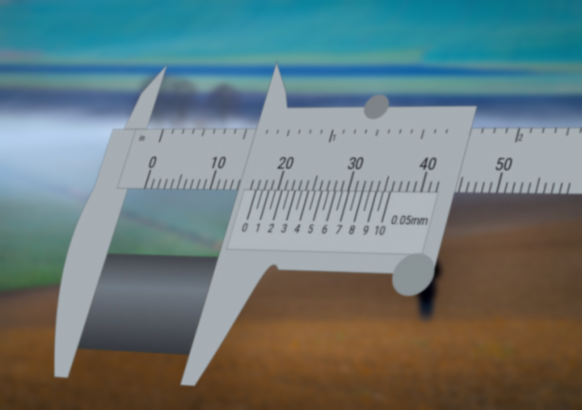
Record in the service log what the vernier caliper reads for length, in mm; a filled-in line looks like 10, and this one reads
16.8
